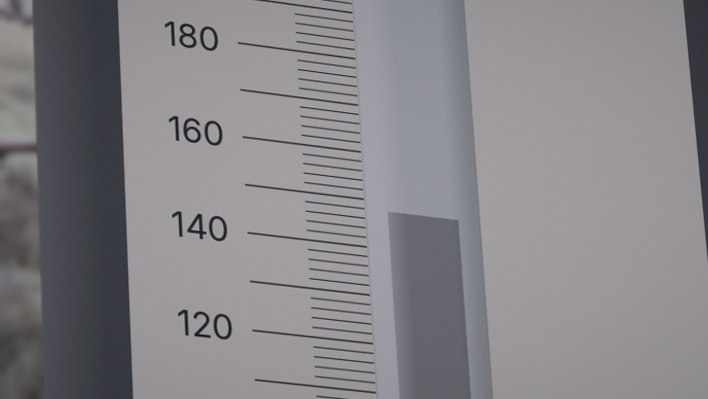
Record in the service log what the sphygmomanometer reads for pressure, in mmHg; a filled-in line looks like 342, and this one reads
148
